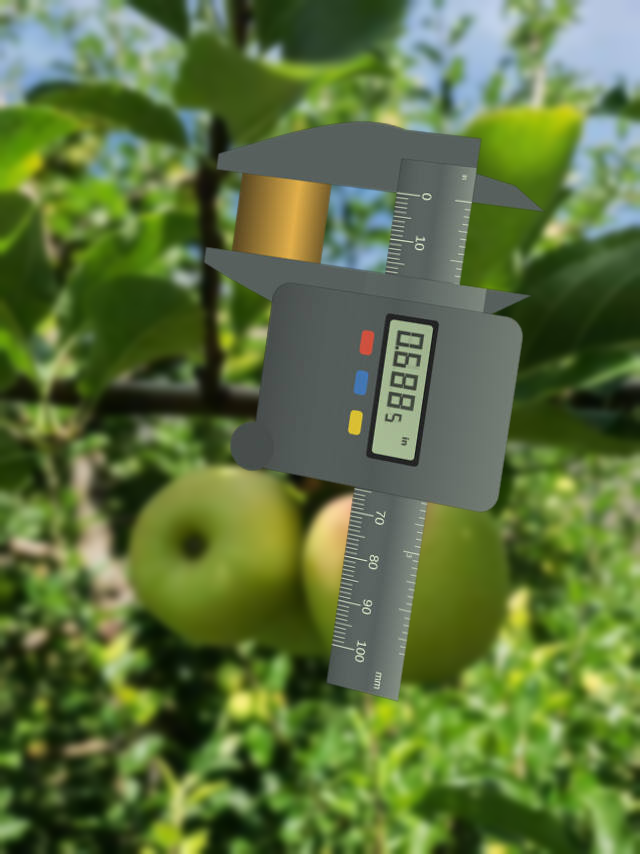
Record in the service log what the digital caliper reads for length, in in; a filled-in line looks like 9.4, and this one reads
0.6885
